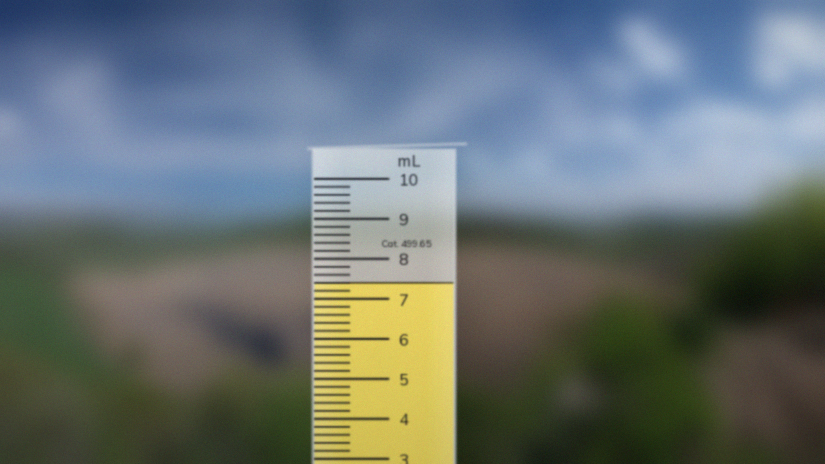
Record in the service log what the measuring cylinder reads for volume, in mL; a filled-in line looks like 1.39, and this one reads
7.4
